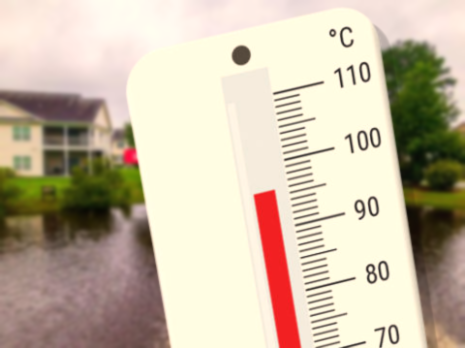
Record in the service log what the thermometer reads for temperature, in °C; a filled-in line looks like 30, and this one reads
96
